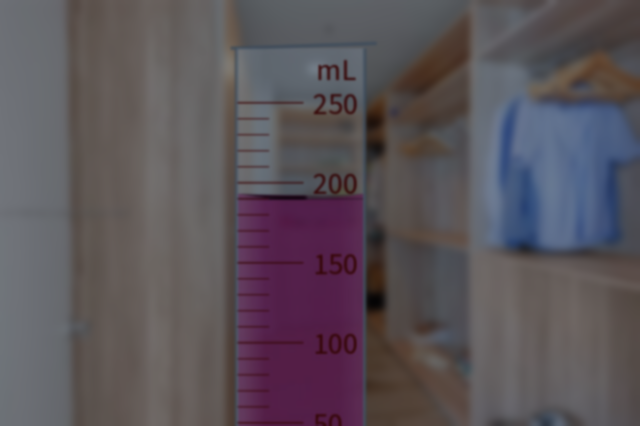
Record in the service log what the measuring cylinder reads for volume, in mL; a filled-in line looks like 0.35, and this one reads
190
